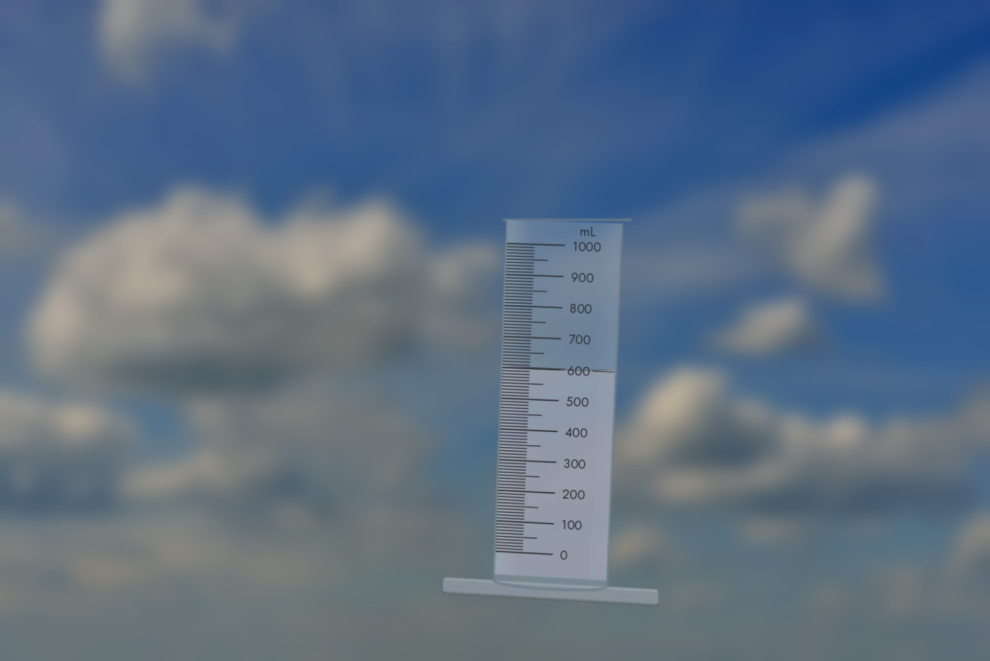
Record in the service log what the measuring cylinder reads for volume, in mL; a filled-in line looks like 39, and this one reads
600
